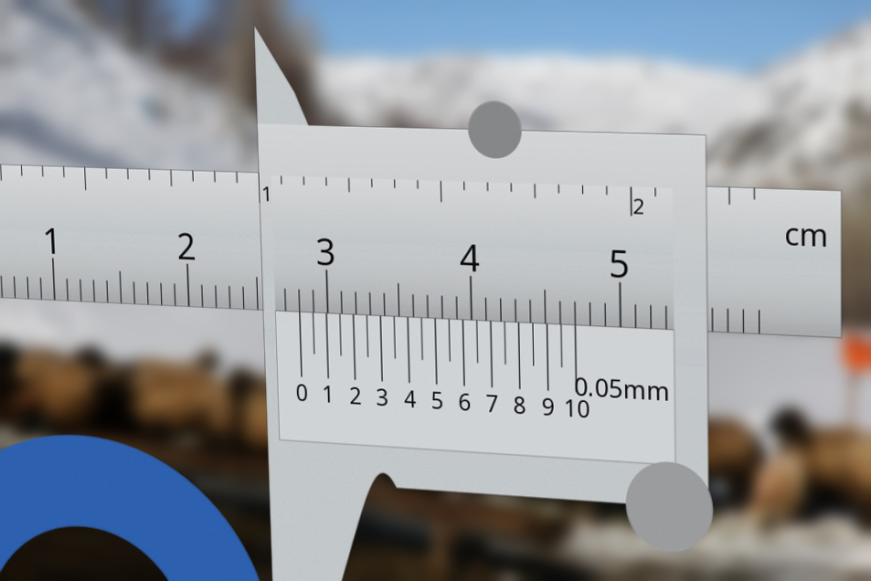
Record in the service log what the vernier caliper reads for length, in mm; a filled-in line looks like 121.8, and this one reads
28.0
